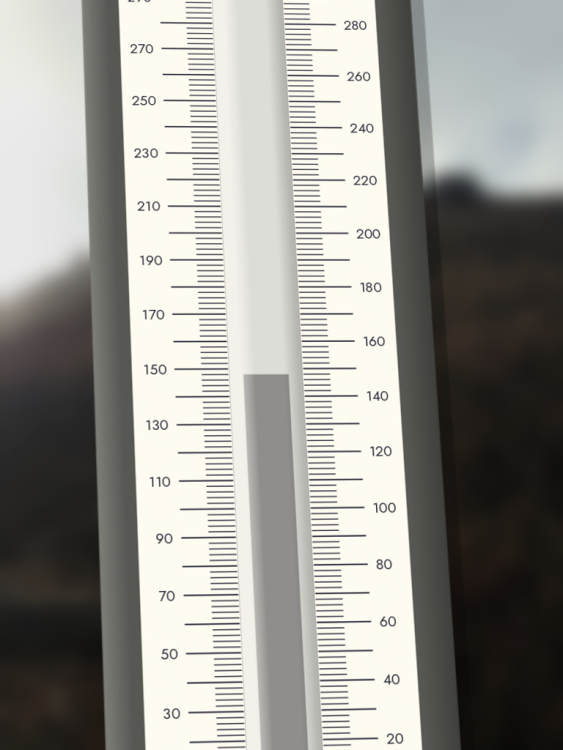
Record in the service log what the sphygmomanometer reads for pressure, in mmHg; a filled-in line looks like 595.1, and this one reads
148
